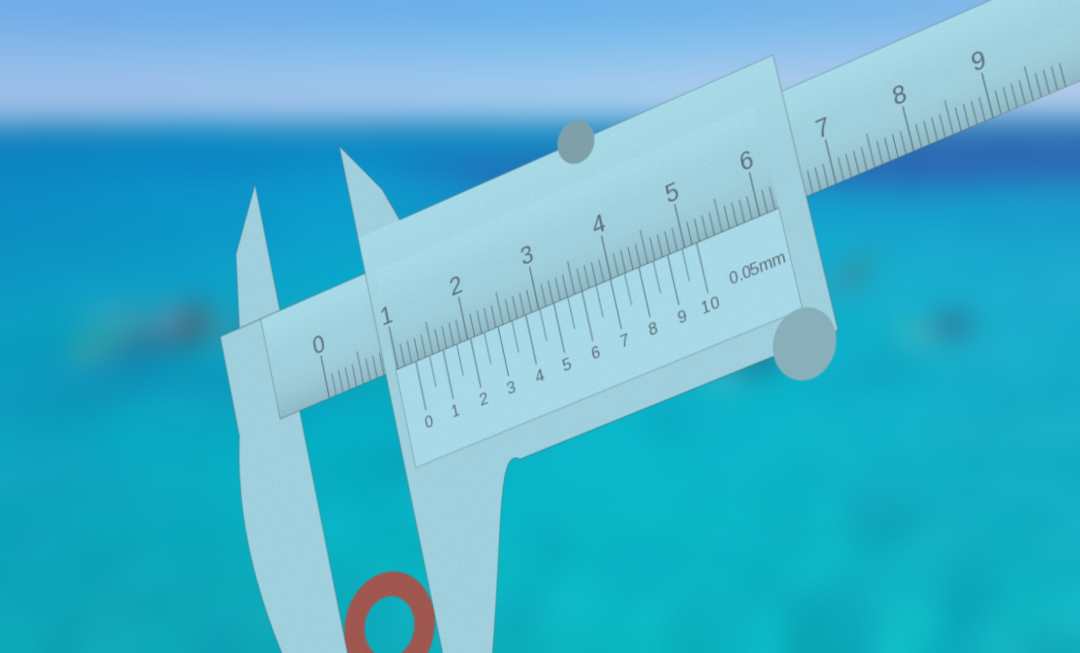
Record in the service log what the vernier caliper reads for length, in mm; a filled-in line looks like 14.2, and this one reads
12.6
